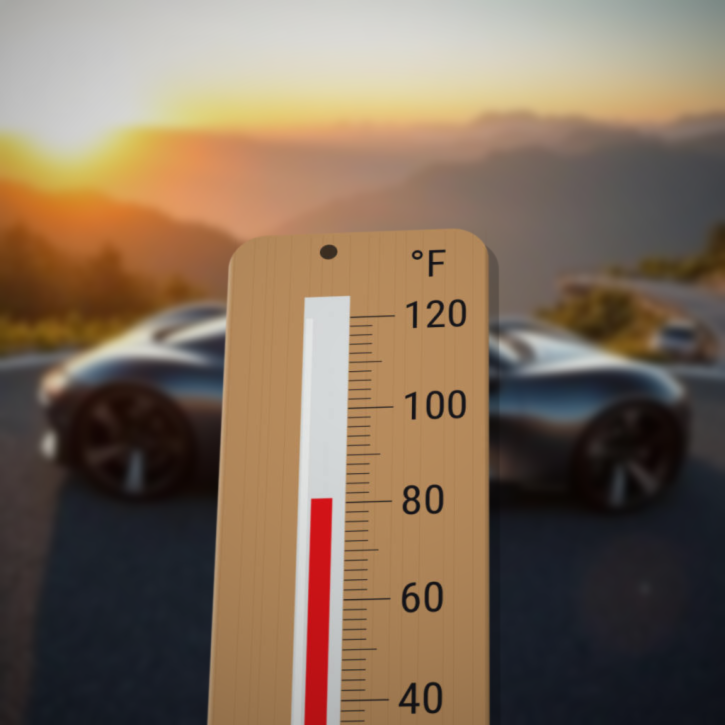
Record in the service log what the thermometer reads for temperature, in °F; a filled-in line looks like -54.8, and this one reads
81
